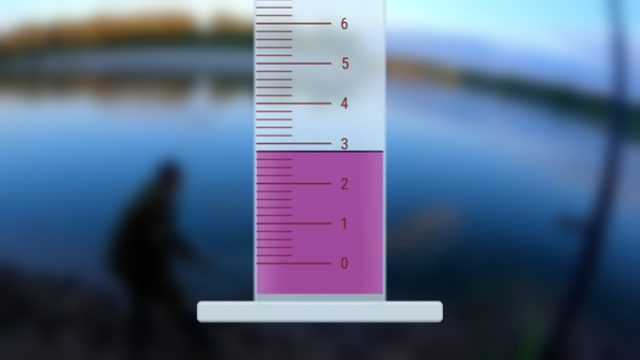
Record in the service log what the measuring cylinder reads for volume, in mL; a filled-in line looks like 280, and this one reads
2.8
